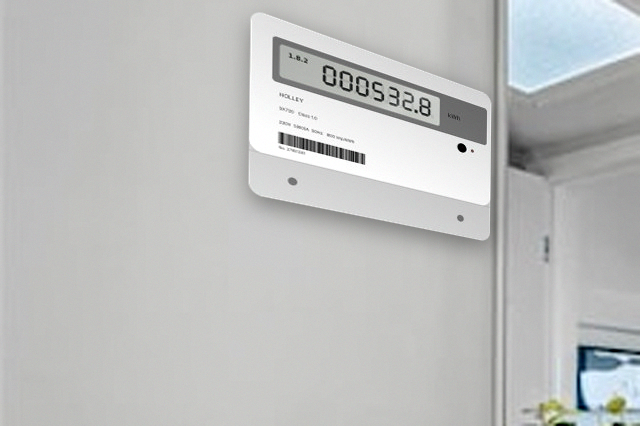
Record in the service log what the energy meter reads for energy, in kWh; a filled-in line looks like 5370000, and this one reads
532.8
